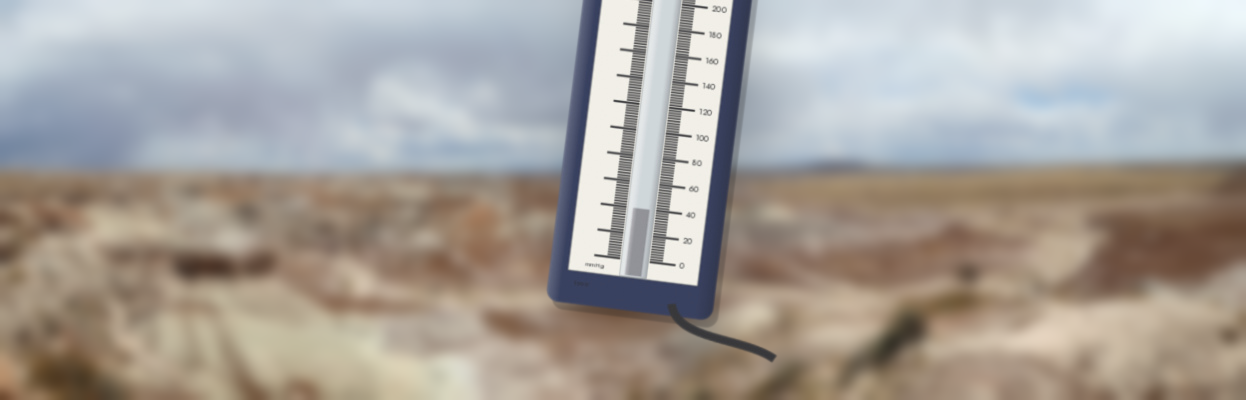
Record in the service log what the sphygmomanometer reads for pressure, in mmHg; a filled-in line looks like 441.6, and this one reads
40
